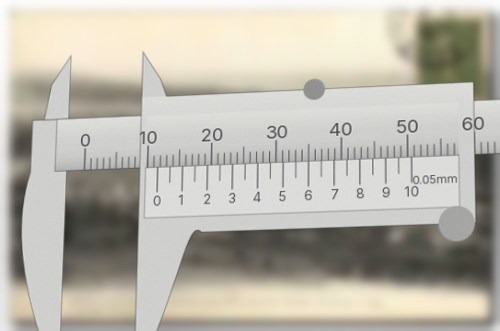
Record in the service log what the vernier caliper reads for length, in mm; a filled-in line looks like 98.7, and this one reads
11.6
